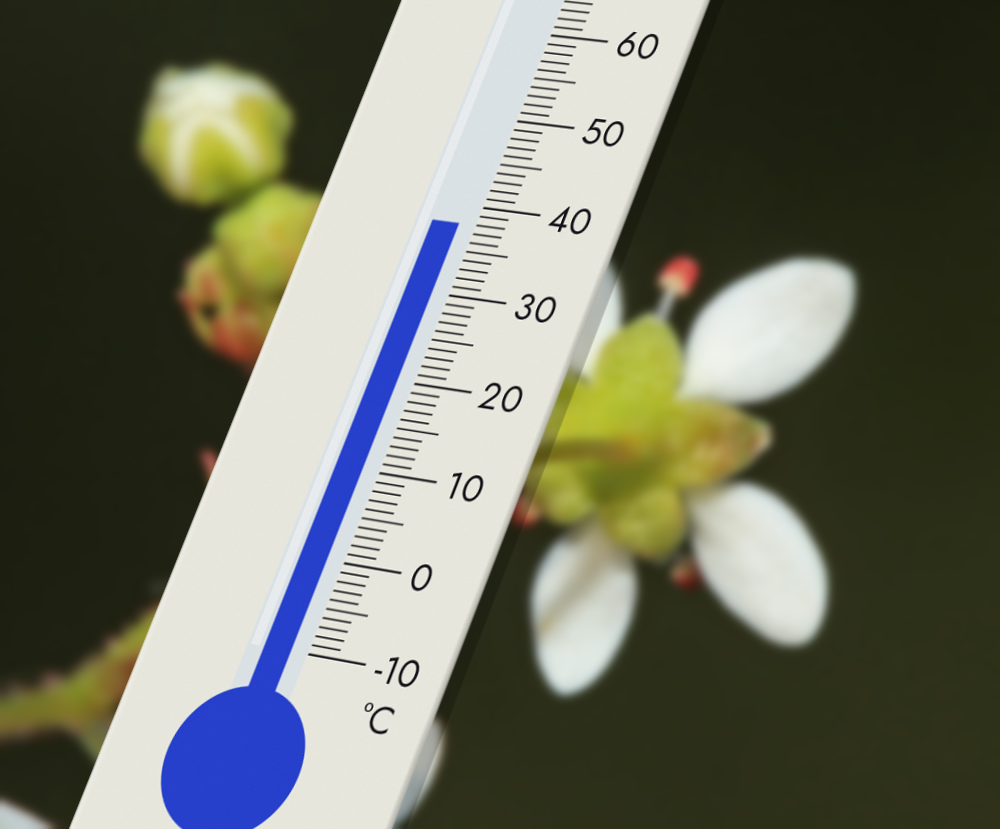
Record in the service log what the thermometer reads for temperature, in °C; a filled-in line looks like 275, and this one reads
38
